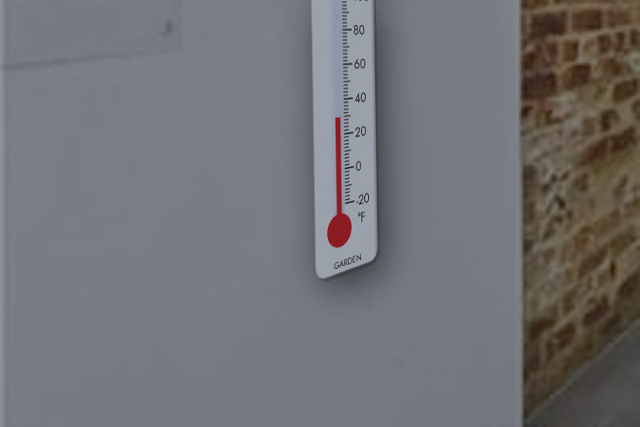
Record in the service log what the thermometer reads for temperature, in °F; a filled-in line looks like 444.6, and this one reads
30
